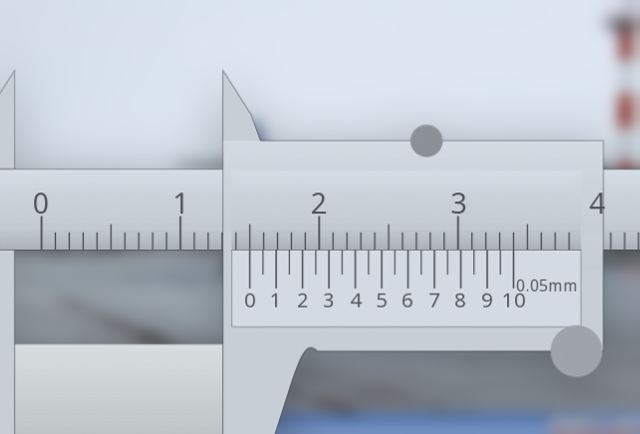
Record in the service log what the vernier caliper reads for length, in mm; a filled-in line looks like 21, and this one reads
15.0
